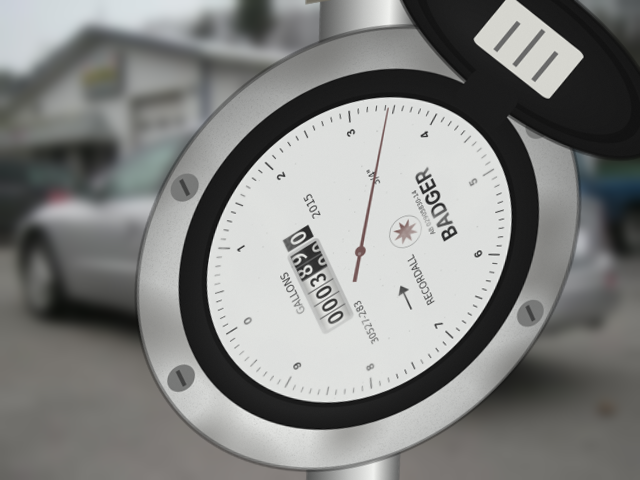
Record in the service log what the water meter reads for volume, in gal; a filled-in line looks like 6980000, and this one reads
3893.4
